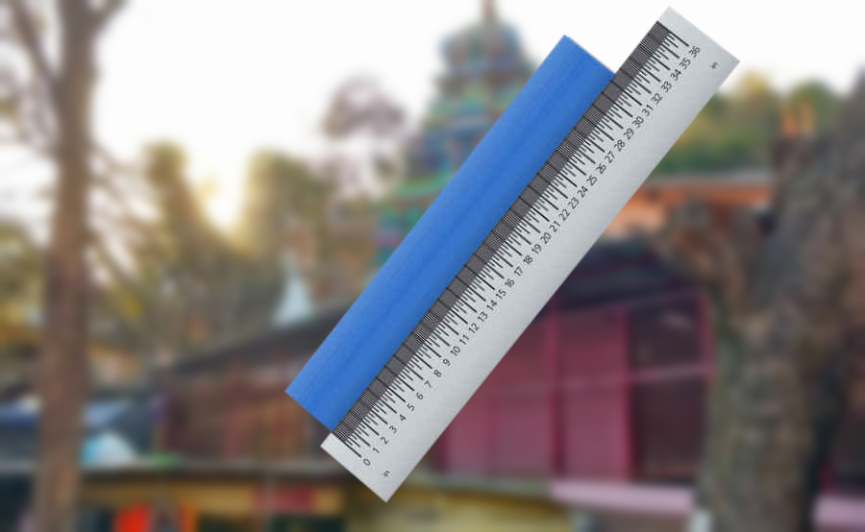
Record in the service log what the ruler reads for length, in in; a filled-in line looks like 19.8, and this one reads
31.5
